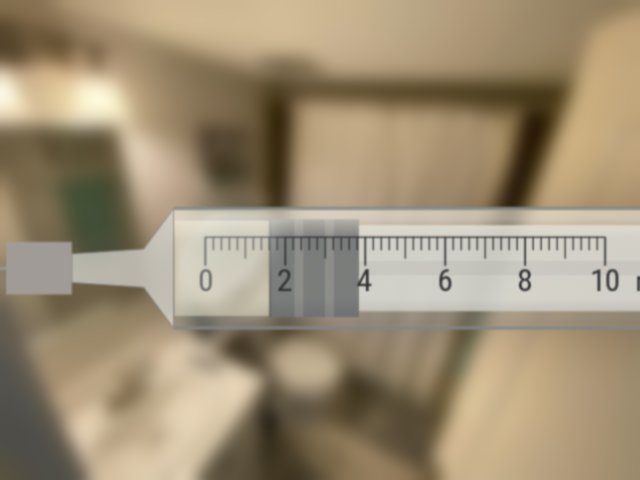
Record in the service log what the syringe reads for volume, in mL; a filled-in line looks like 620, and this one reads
1.6
